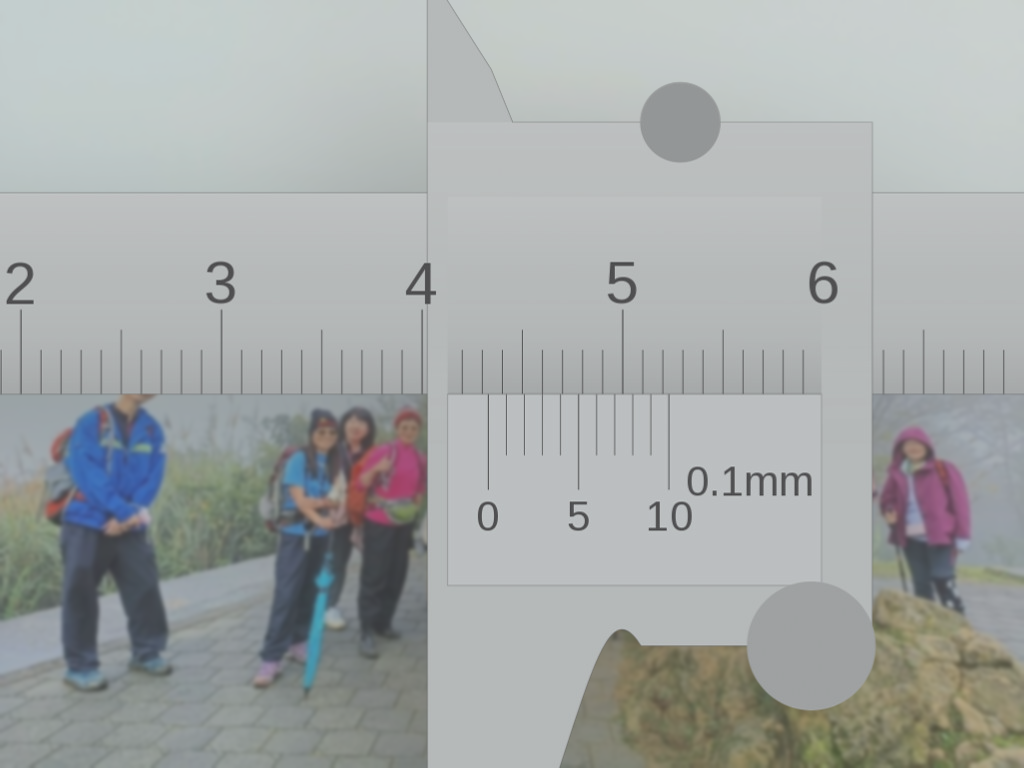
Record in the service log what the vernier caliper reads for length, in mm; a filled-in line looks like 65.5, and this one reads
43.3
